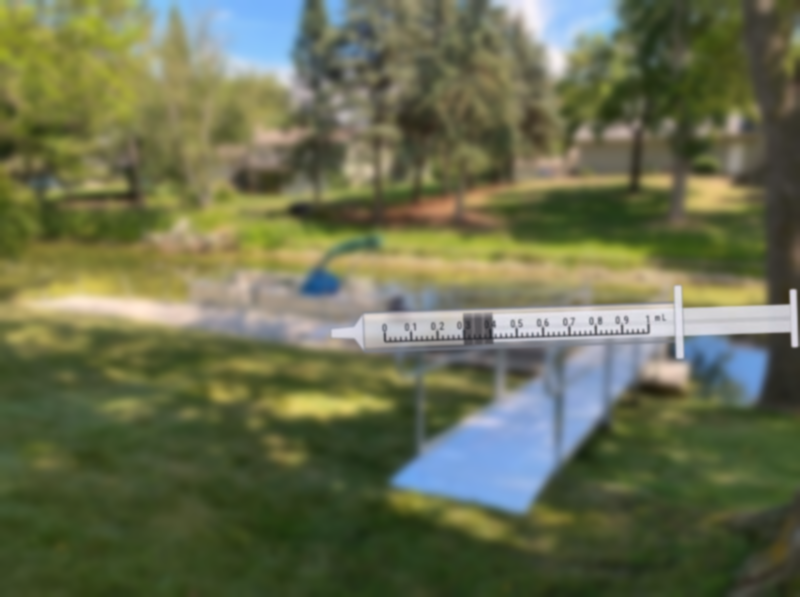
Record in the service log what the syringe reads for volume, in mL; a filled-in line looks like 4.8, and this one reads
0.3
